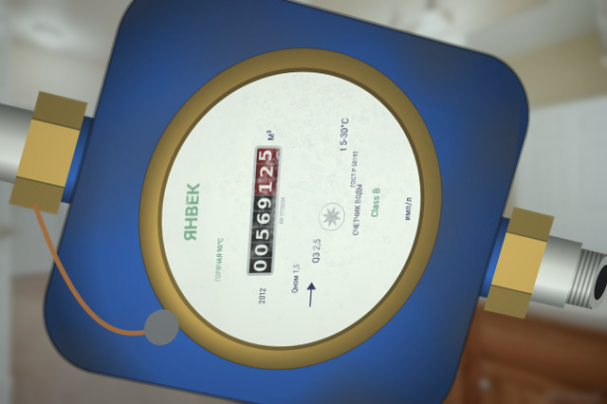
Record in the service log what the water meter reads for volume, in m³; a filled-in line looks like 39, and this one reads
569.125
